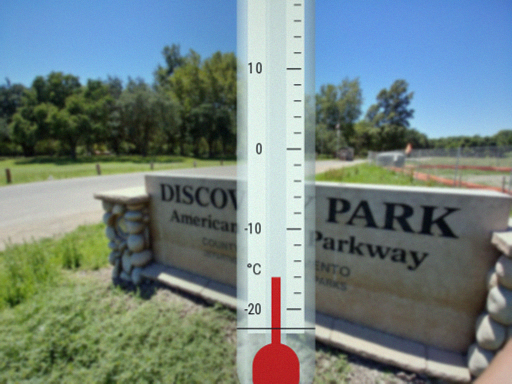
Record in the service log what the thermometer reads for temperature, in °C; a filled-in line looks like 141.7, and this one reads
-16
